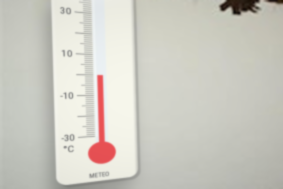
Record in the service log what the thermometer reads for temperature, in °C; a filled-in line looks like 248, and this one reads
0
